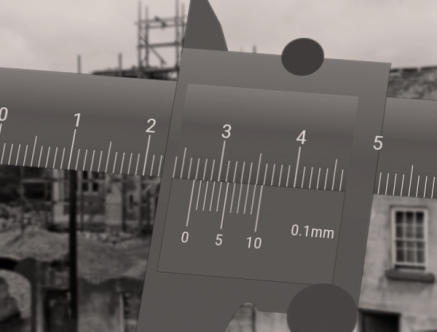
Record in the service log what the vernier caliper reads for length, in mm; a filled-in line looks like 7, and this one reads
26.8
